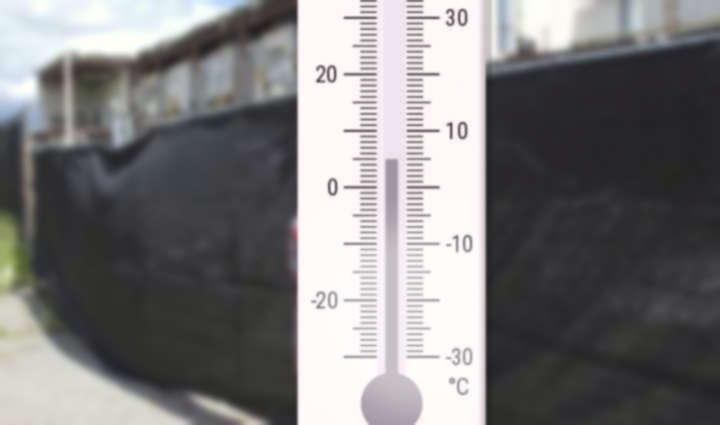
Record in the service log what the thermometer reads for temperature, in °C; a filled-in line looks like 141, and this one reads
5
